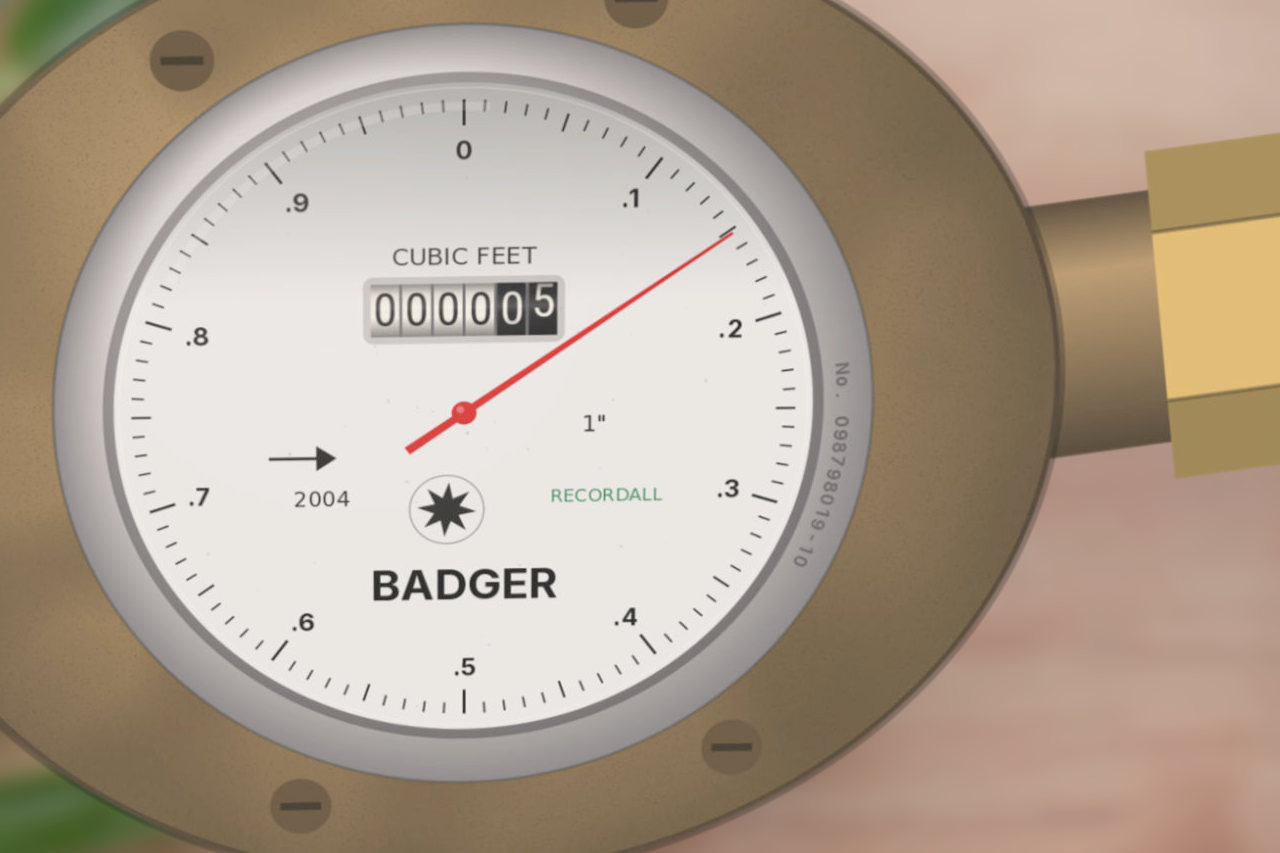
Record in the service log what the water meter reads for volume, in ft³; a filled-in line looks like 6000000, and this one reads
5.15
